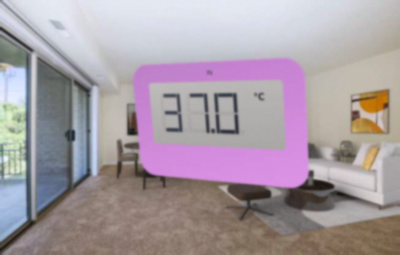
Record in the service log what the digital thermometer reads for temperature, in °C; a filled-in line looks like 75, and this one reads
37.0
